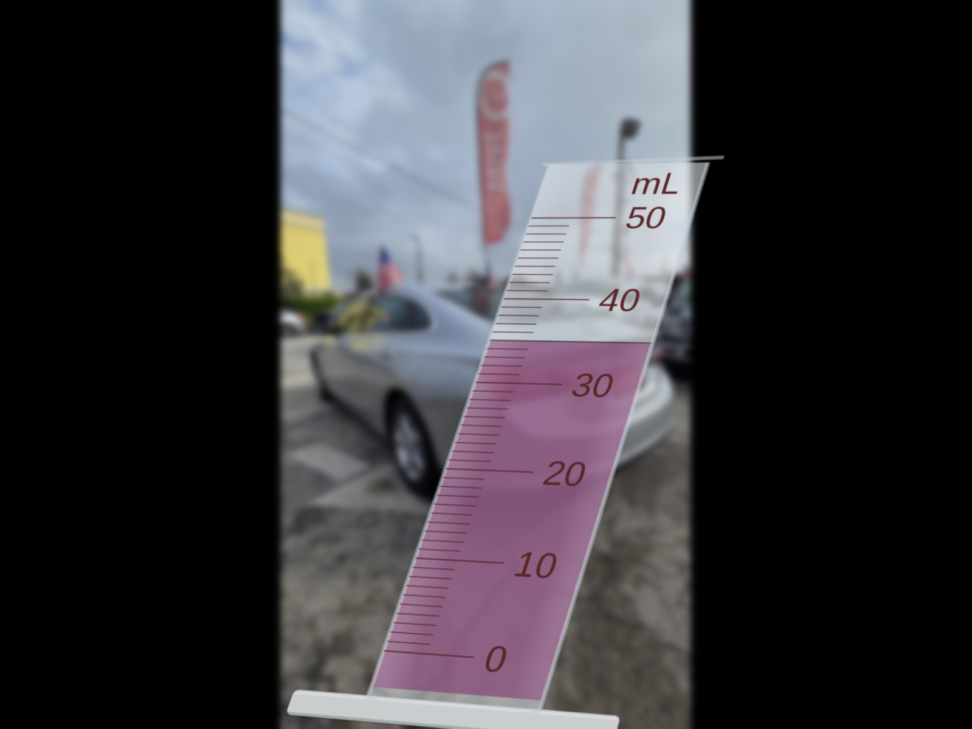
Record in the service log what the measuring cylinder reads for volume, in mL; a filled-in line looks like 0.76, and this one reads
35
